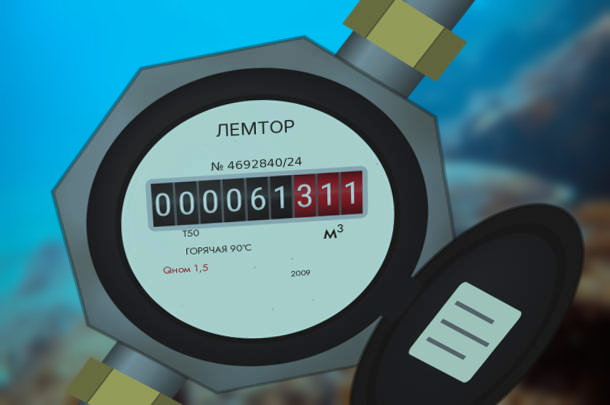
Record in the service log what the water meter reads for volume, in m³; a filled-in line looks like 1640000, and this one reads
61.311
